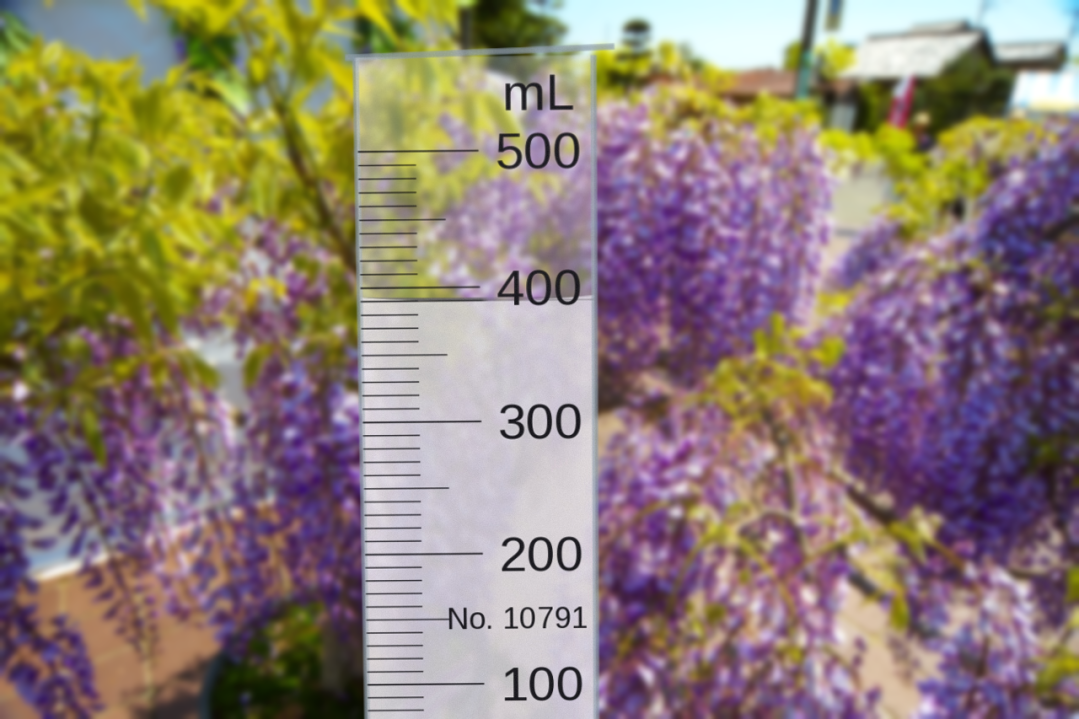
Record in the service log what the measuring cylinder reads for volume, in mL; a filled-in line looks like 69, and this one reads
390
